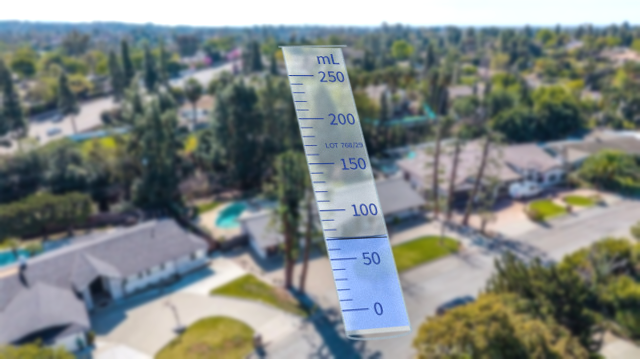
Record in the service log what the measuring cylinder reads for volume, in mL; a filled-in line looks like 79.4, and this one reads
70
